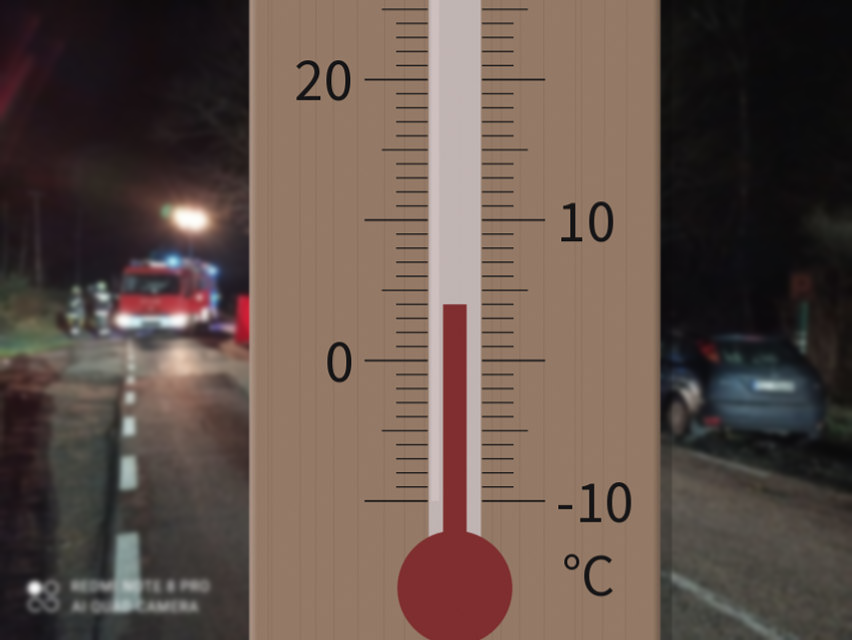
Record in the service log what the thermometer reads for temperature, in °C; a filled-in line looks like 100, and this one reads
4
